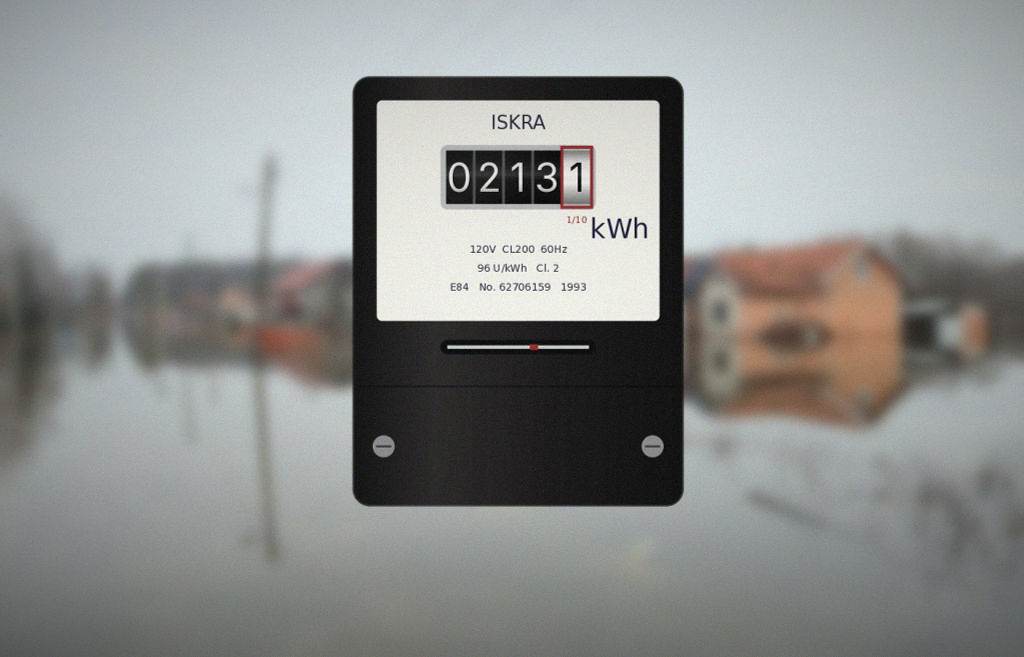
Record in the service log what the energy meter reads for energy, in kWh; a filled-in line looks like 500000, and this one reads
213.1
